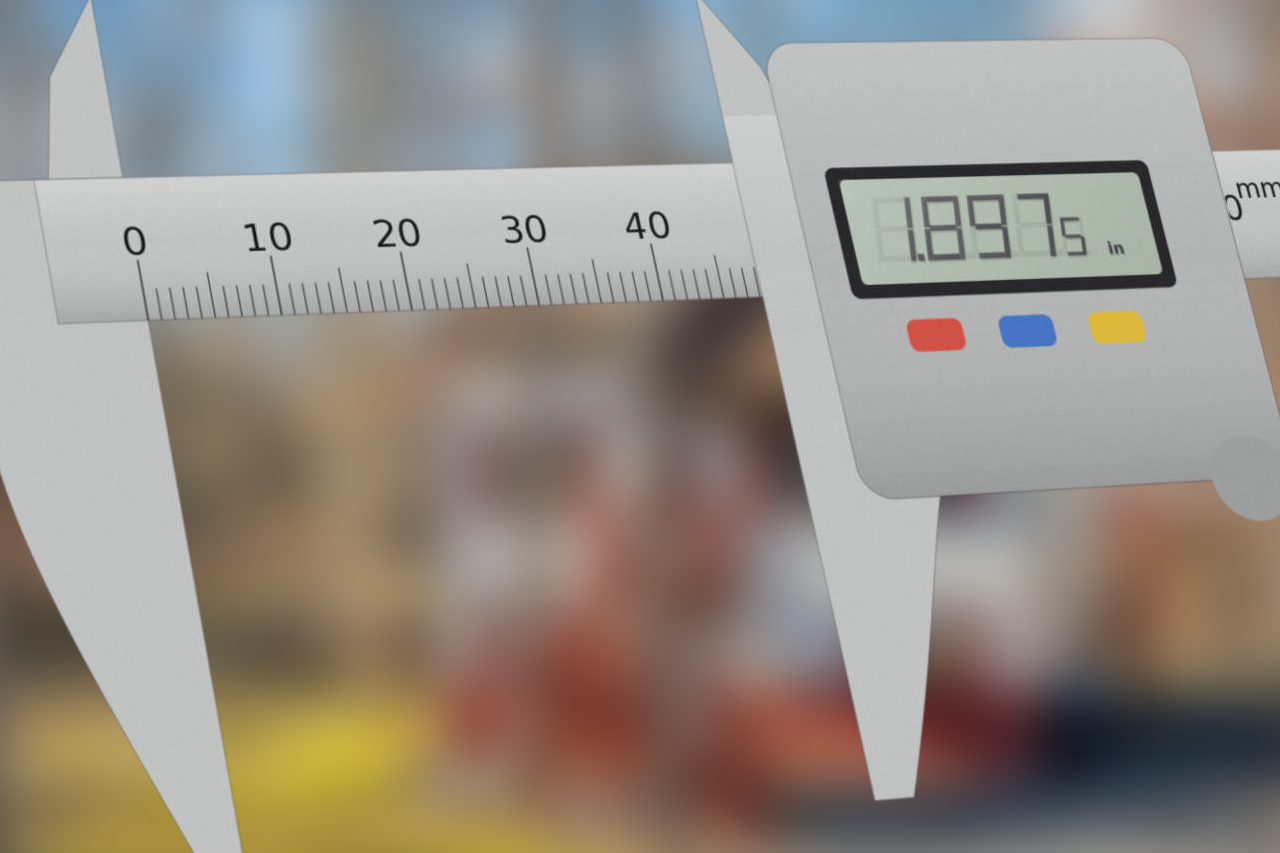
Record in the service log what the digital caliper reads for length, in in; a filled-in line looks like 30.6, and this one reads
1.8975
